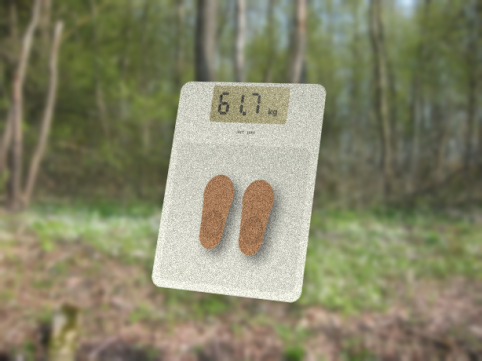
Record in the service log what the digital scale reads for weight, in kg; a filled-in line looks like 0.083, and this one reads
61.7
